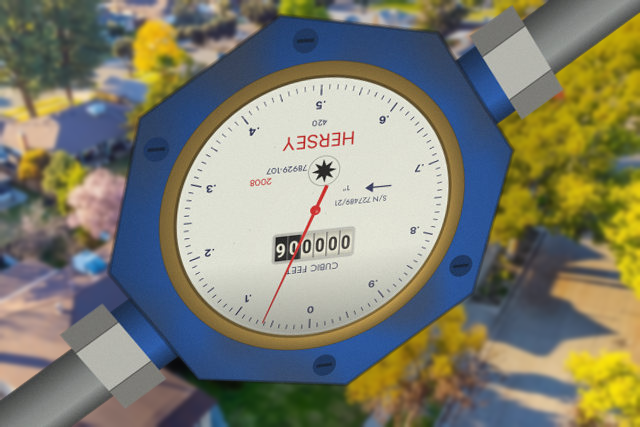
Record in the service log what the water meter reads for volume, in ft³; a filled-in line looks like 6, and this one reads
6.06
